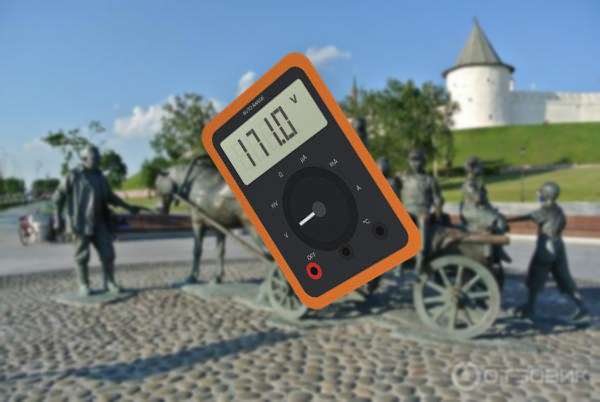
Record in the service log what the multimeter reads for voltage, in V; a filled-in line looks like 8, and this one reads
171.0
